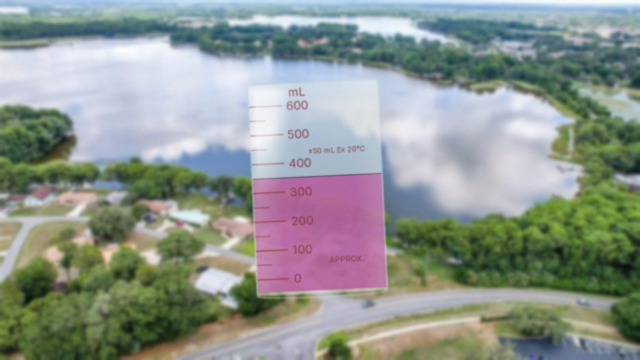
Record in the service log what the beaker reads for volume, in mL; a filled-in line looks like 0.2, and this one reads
350
